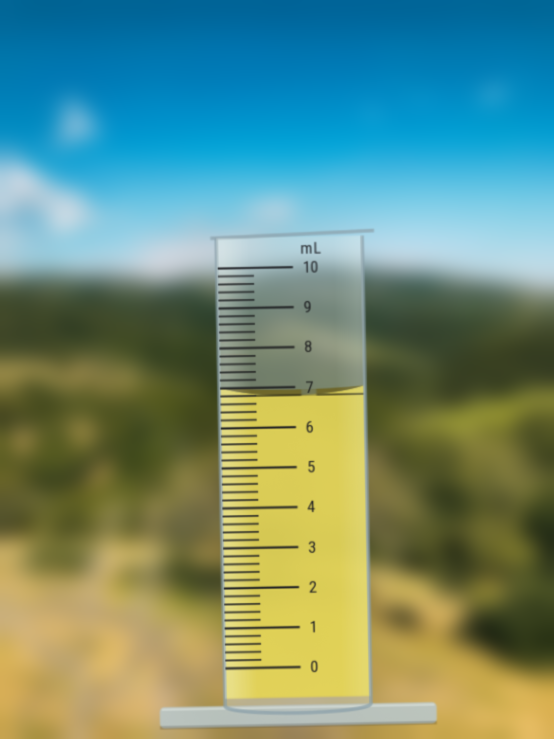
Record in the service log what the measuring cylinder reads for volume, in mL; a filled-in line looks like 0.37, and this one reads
6.8
